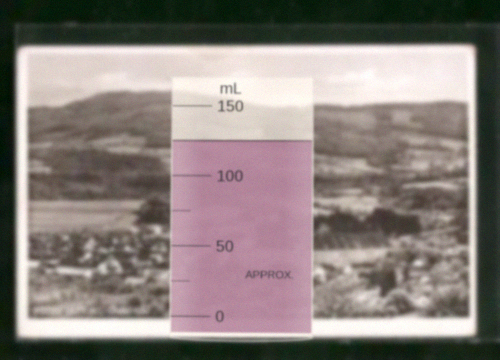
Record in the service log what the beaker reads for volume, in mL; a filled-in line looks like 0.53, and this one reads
125
